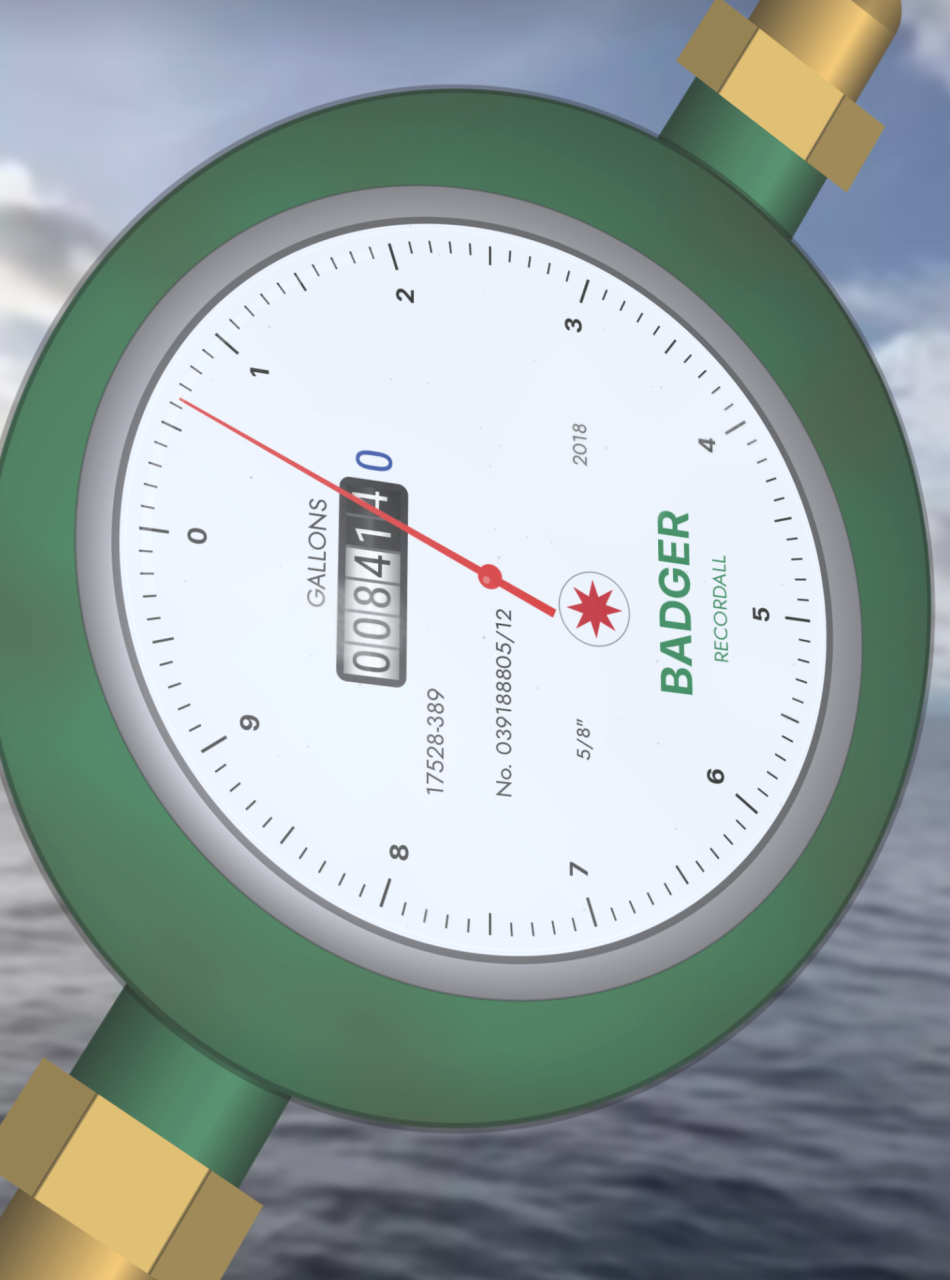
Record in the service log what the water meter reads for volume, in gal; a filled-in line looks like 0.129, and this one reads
84140.6
